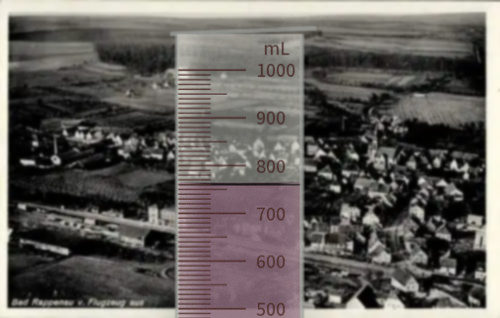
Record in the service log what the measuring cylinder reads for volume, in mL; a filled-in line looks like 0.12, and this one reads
760
